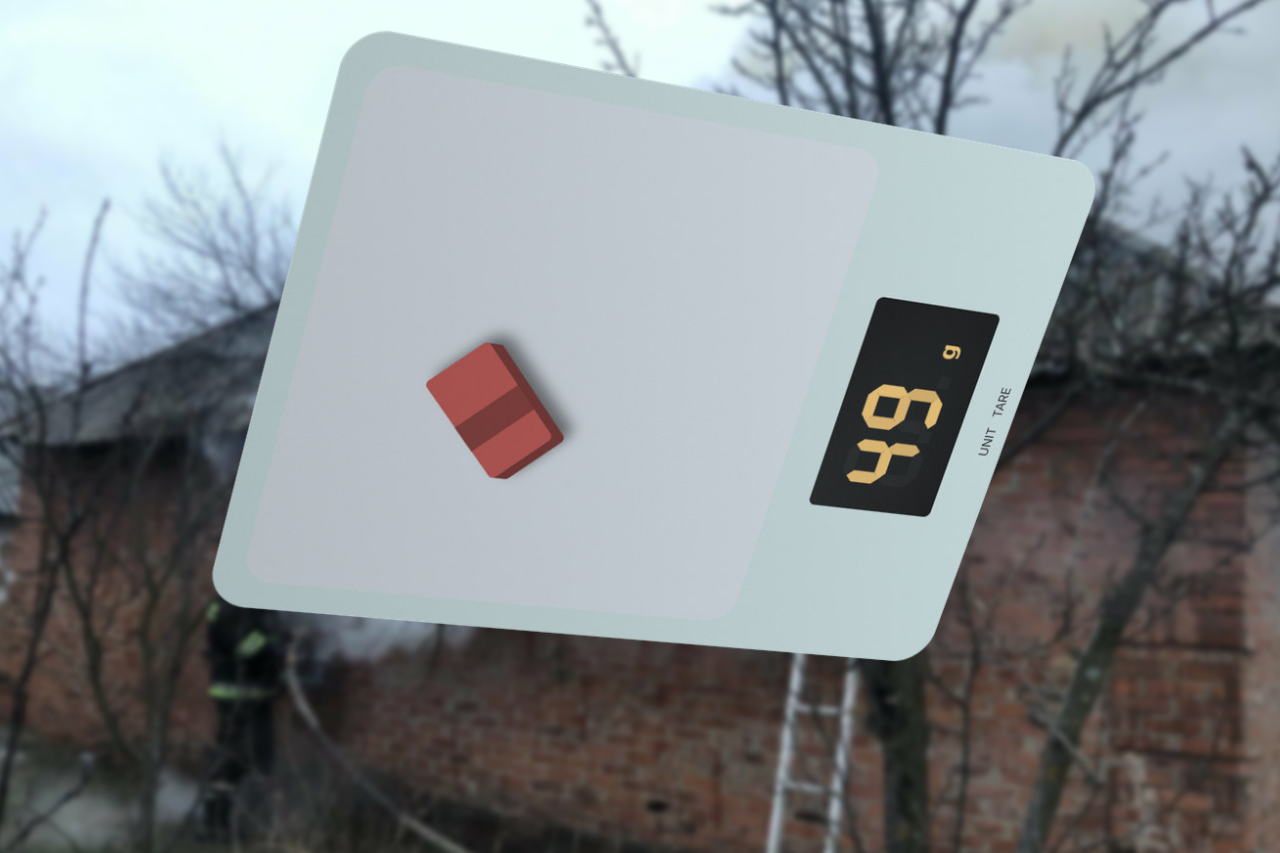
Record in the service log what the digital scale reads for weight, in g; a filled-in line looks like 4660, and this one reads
49
